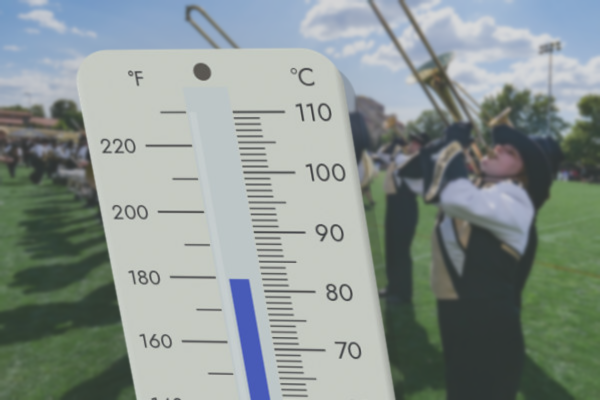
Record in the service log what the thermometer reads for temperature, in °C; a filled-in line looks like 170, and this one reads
82
